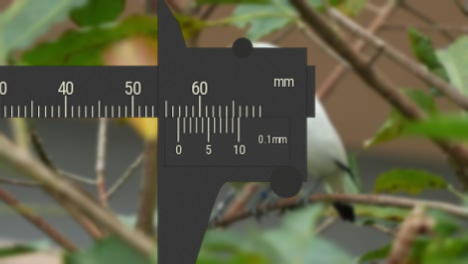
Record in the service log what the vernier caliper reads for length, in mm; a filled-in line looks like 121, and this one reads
56.8
